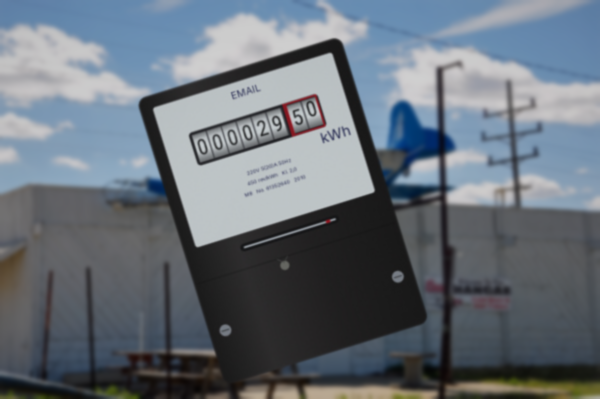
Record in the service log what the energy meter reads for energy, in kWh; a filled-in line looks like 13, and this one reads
29.50
